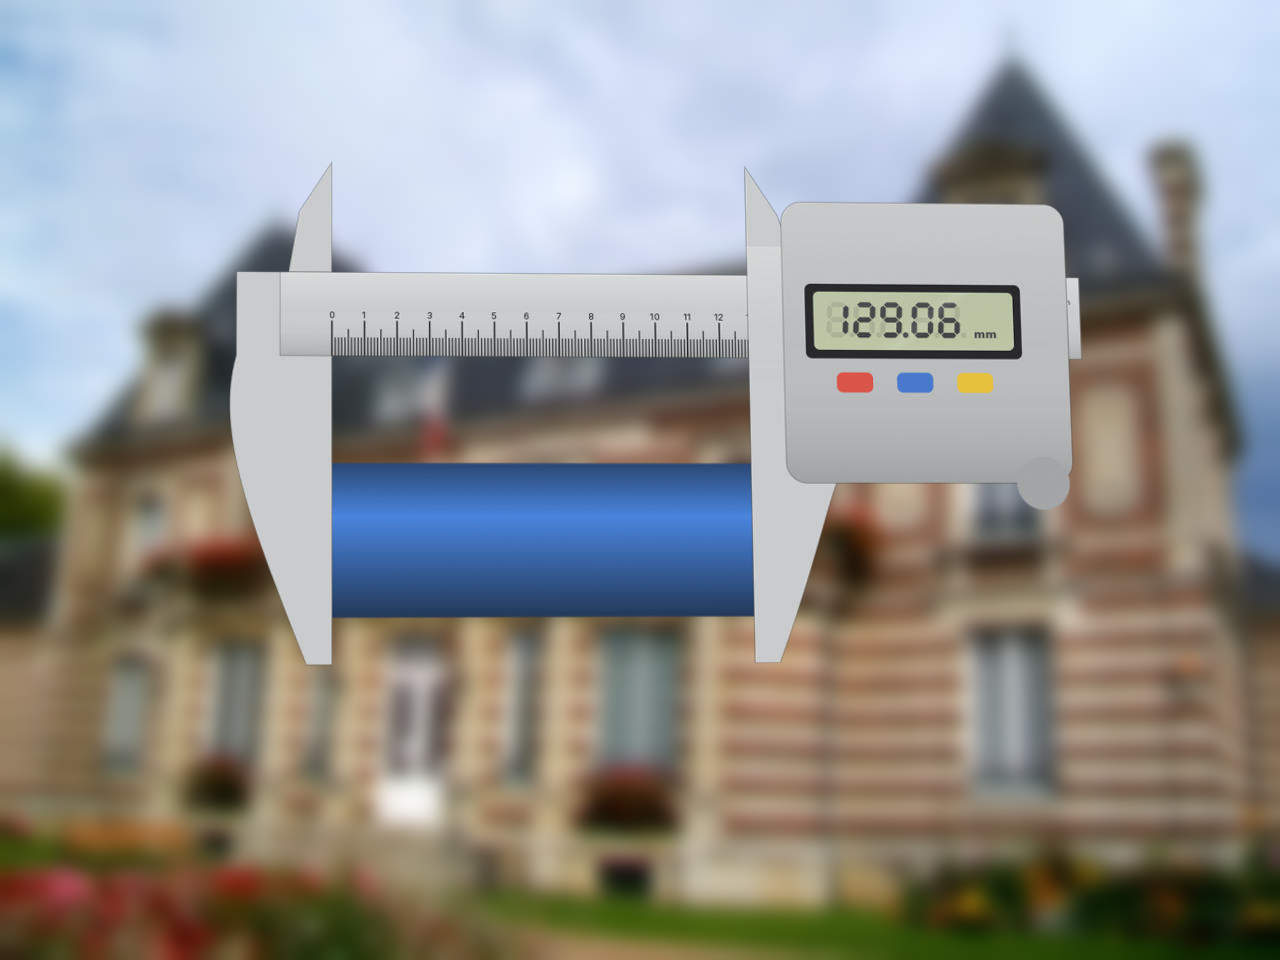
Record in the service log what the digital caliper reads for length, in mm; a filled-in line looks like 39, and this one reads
129.06
